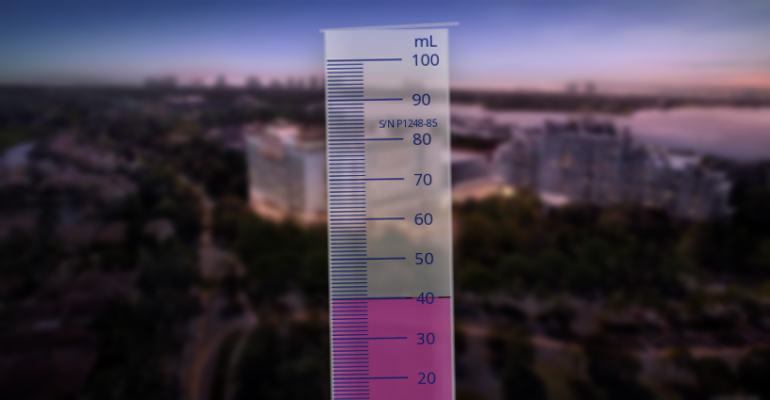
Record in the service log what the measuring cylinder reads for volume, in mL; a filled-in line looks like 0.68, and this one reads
40
